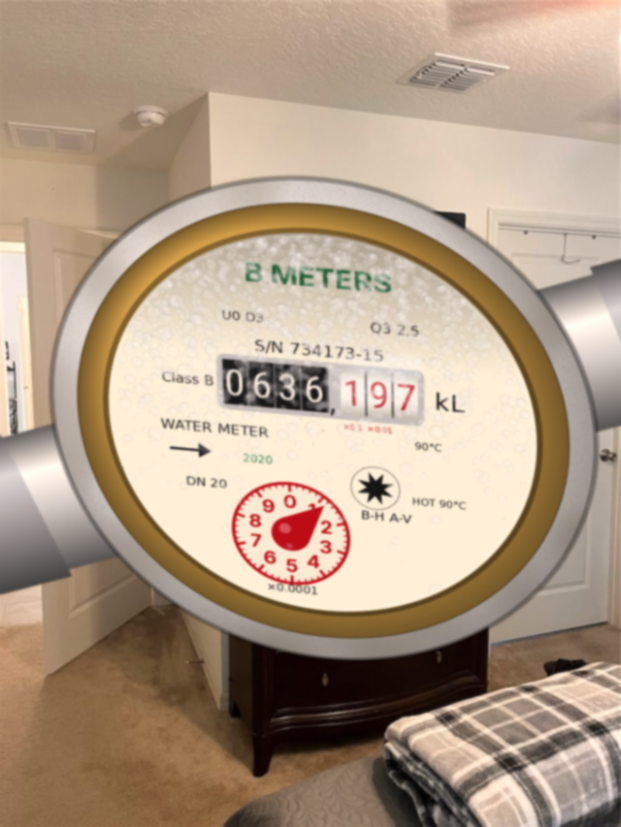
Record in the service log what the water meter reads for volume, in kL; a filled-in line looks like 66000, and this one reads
636.1971
